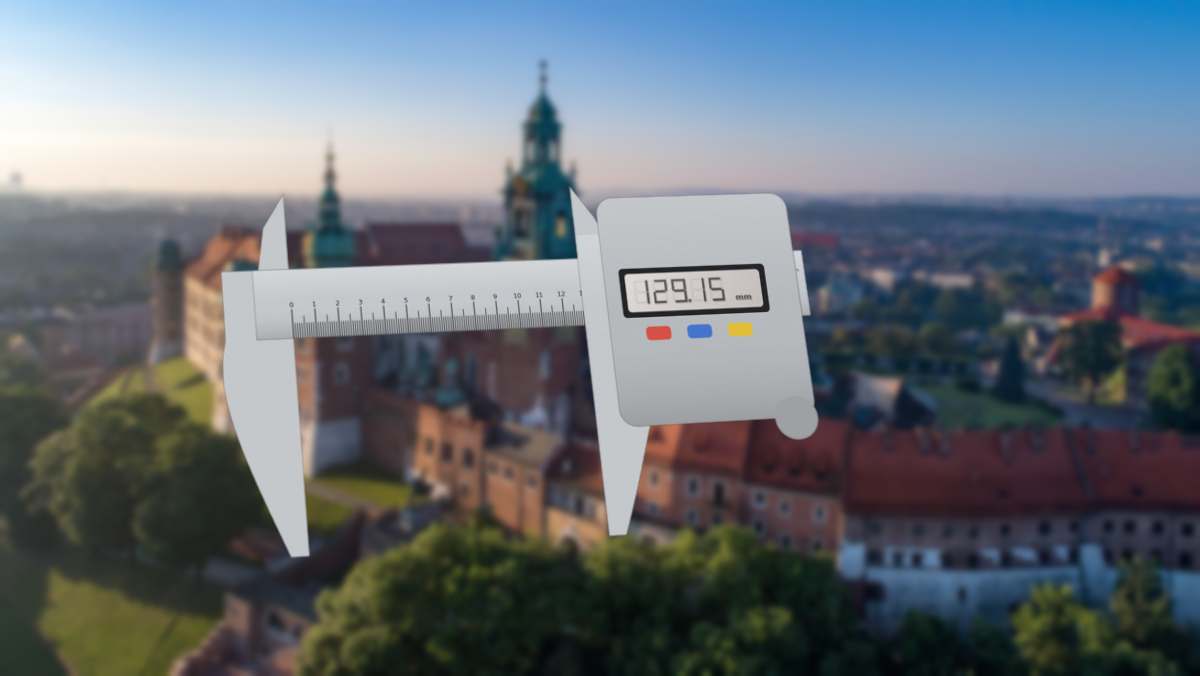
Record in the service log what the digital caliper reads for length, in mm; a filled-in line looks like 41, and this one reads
129.15
